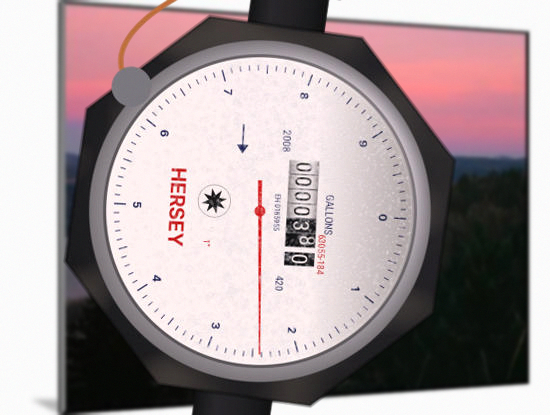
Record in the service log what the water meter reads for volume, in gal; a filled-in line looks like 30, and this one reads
382.4
